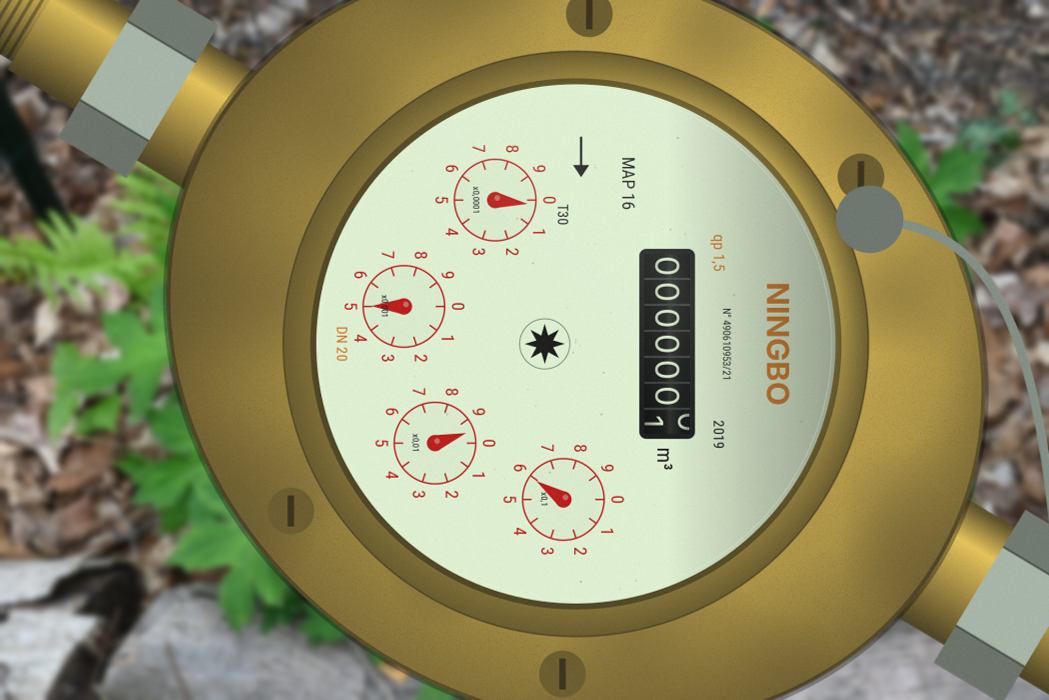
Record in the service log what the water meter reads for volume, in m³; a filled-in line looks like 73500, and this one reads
0.5950
